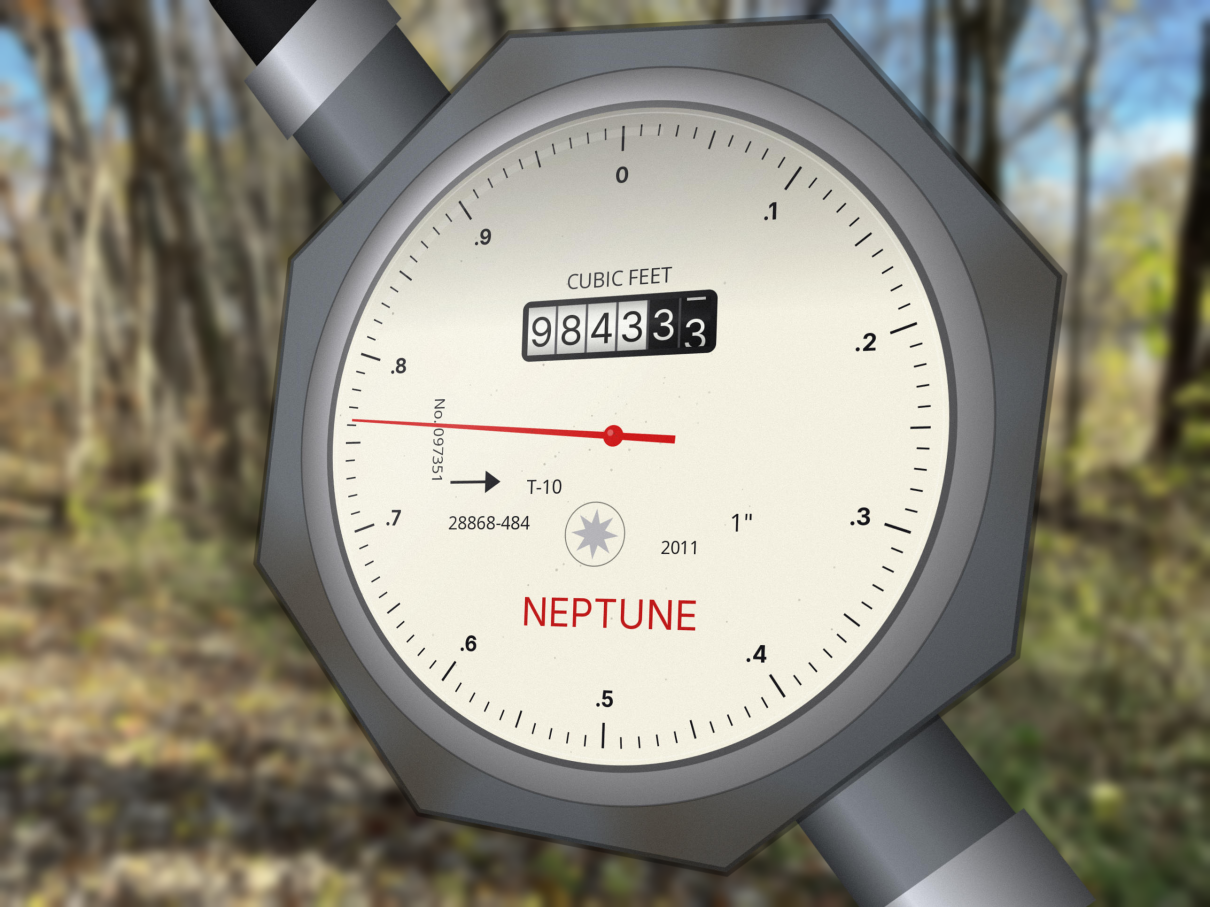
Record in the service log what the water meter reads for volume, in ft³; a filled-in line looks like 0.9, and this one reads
984332.76
